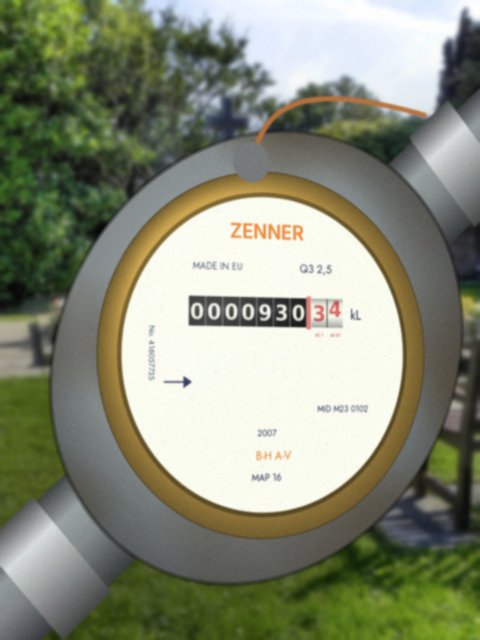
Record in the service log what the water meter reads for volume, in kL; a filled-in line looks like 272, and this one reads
930.34
